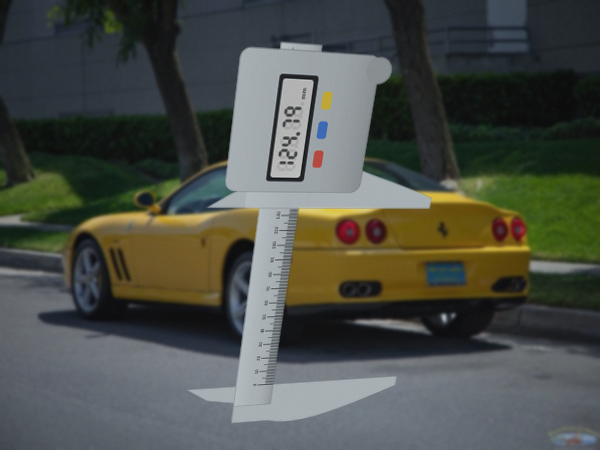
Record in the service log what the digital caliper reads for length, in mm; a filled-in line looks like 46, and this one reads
124.79
